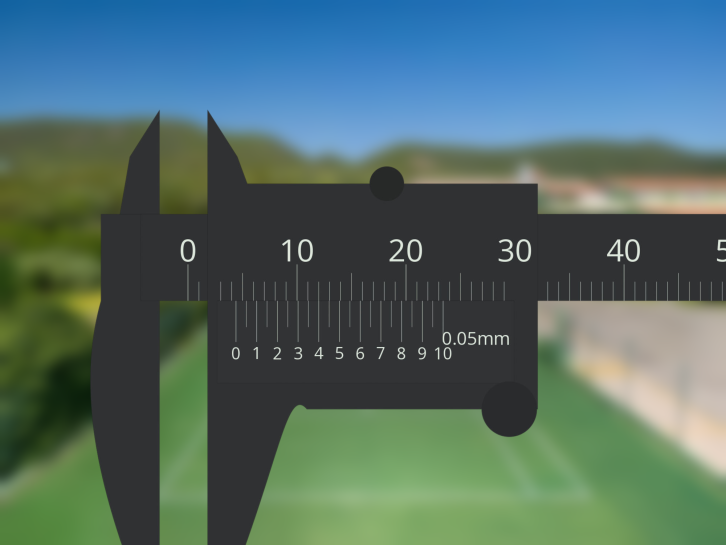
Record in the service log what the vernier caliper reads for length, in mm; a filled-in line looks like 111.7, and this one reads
4.4
